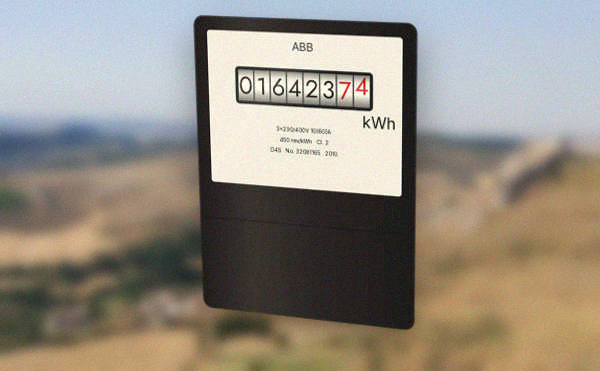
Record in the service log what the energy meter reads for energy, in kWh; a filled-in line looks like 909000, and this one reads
16423.74
